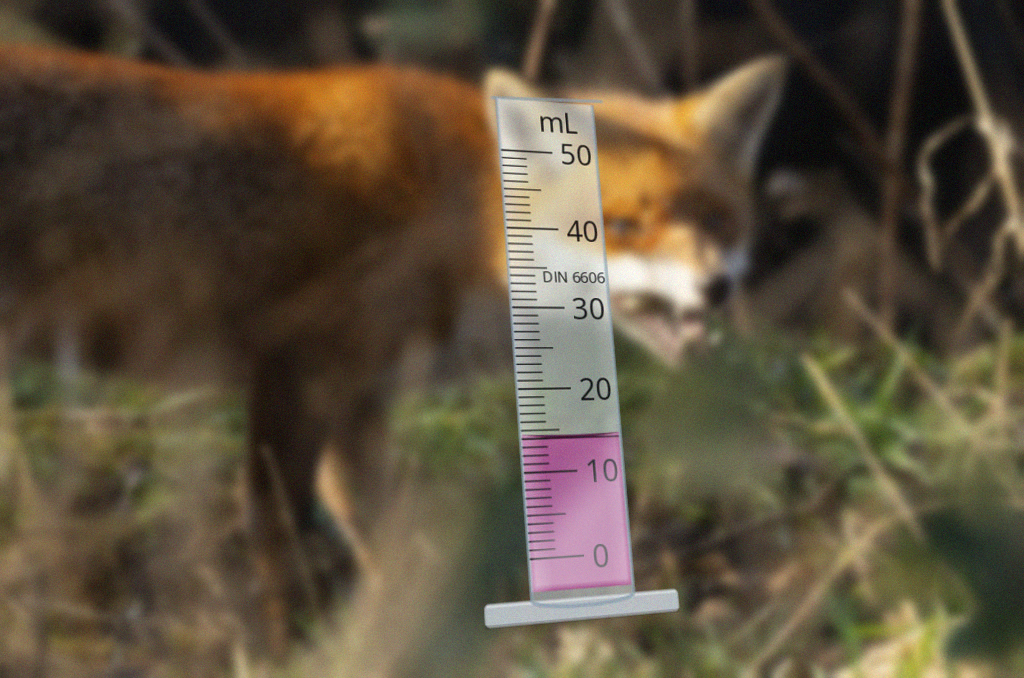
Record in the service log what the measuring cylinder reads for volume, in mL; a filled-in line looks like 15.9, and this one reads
14
